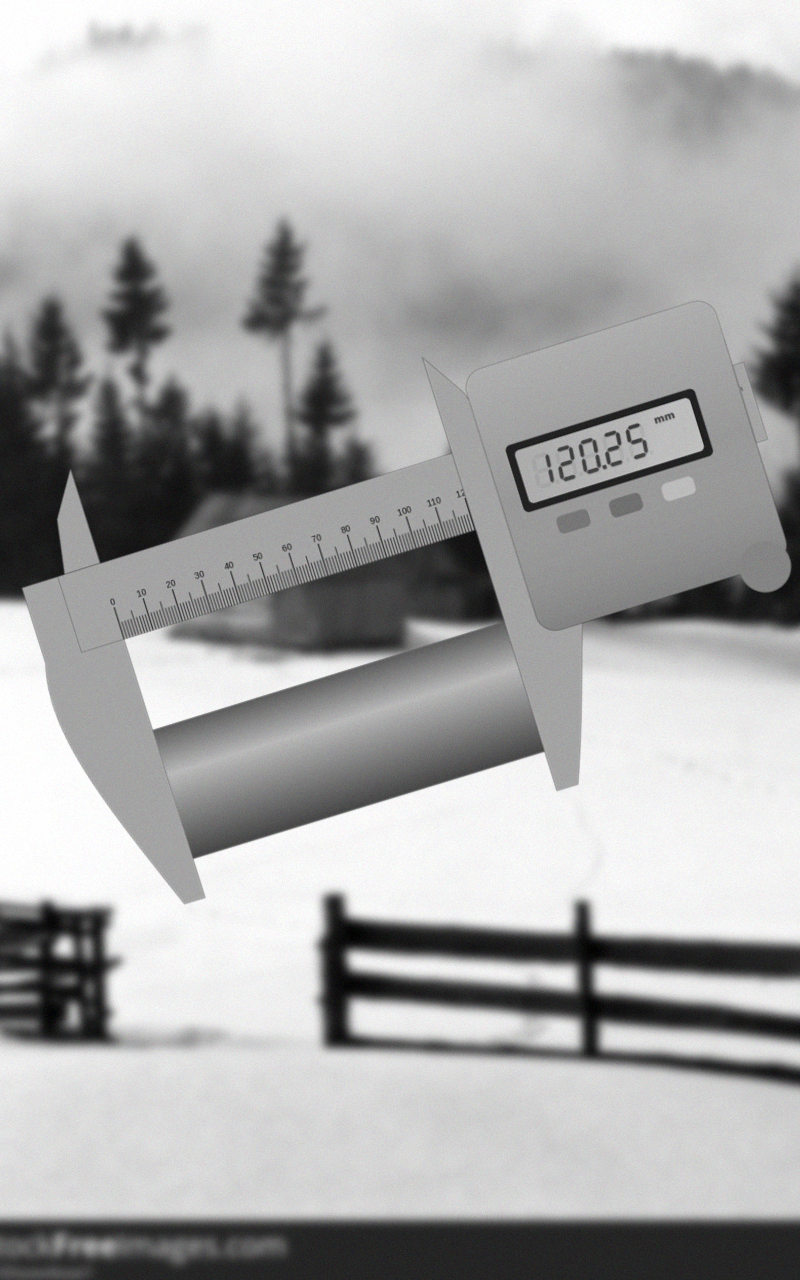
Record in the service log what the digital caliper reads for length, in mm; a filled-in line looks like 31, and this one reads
120.25
